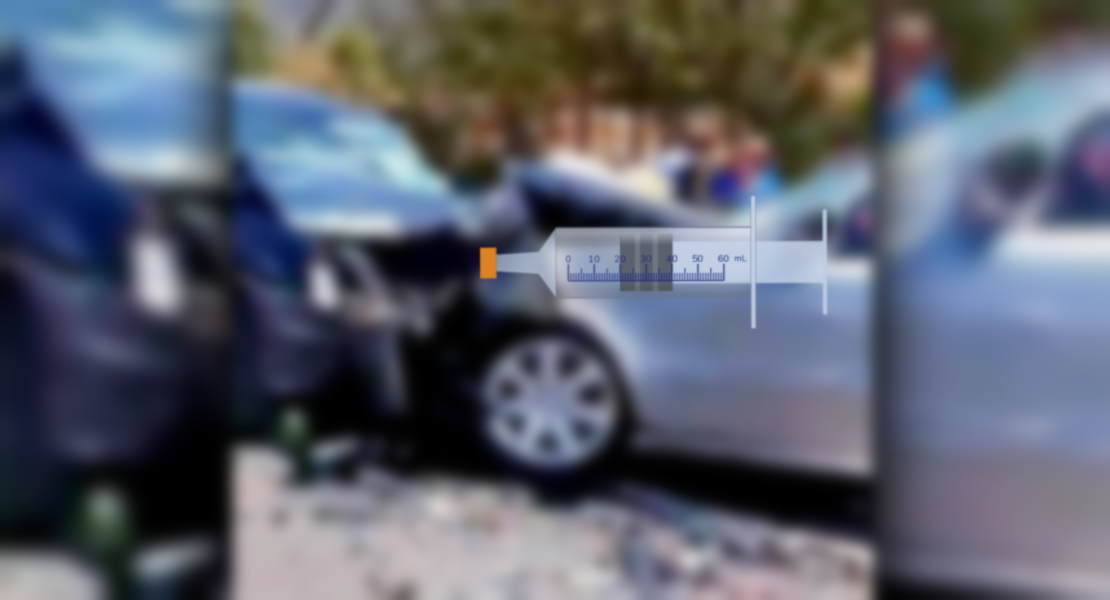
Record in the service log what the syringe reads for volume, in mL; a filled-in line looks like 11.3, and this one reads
20
